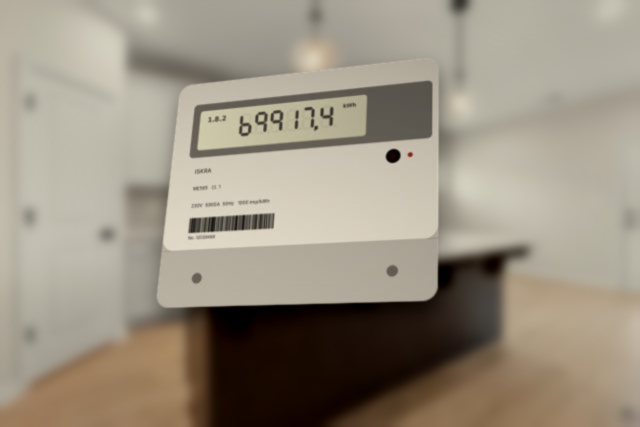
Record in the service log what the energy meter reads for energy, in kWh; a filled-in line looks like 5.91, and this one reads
69917.4
